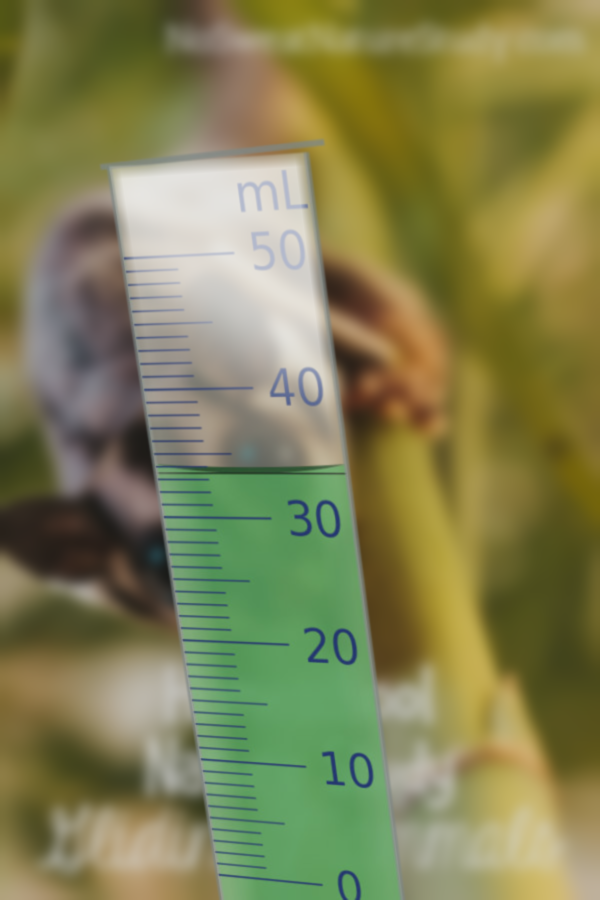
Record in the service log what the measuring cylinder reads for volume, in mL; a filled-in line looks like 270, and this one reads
33.5
